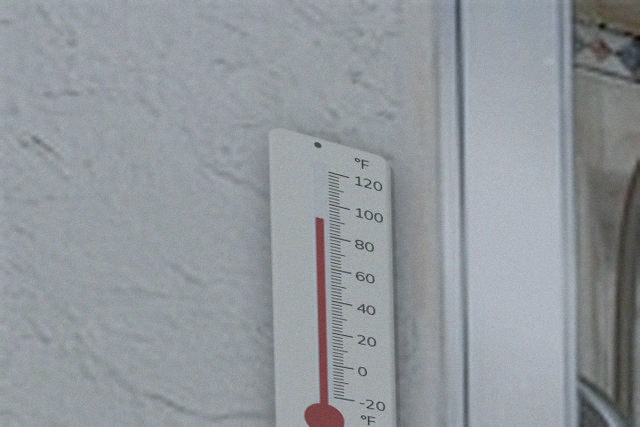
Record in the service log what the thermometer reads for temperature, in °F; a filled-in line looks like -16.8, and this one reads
90
